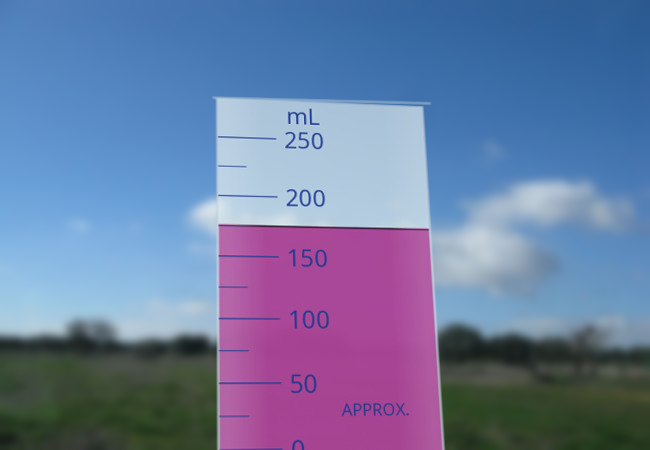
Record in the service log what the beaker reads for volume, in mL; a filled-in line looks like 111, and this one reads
175
